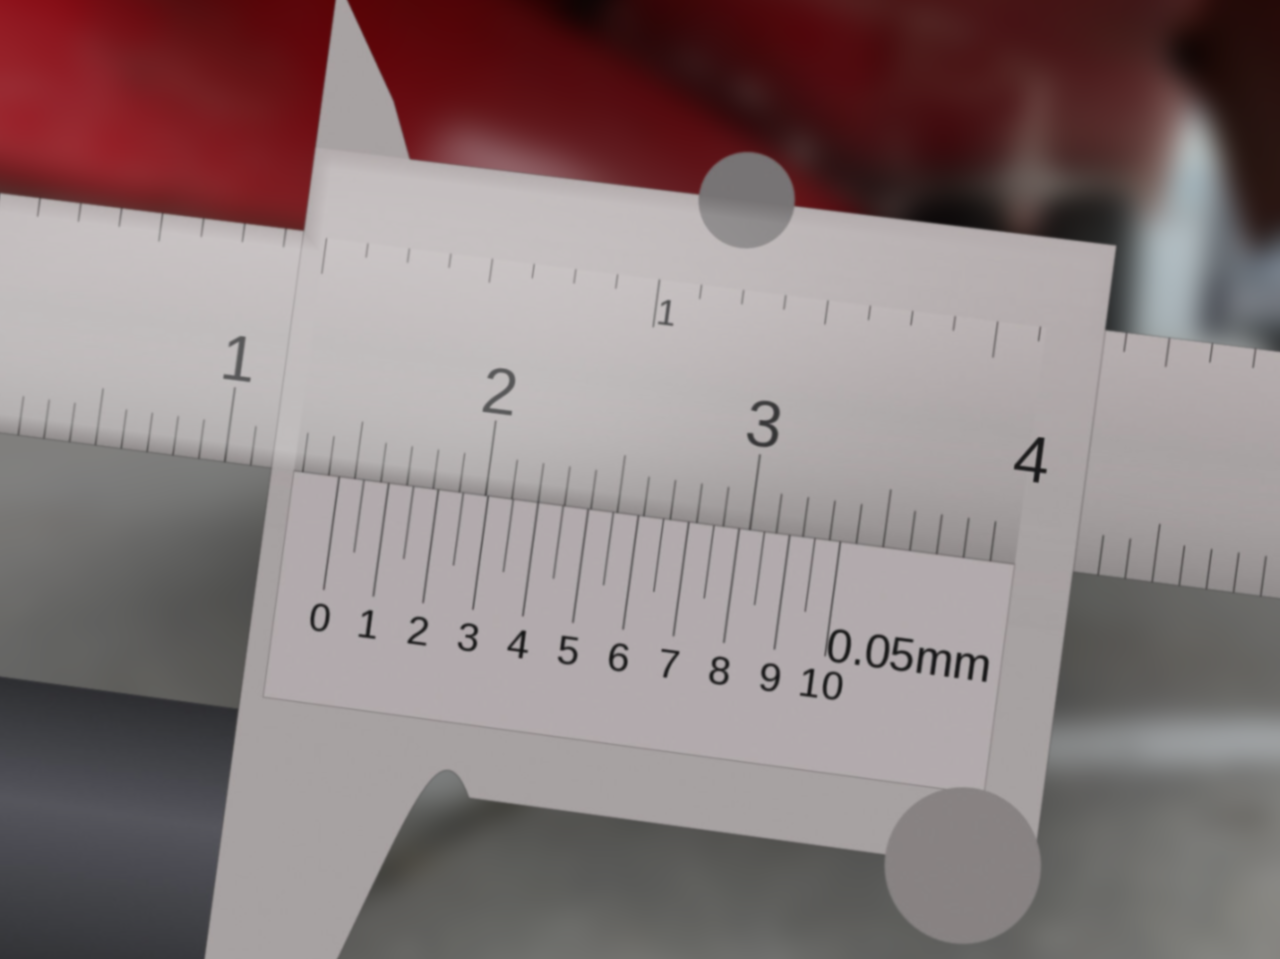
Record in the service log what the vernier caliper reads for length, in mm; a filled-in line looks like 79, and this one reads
14.4
